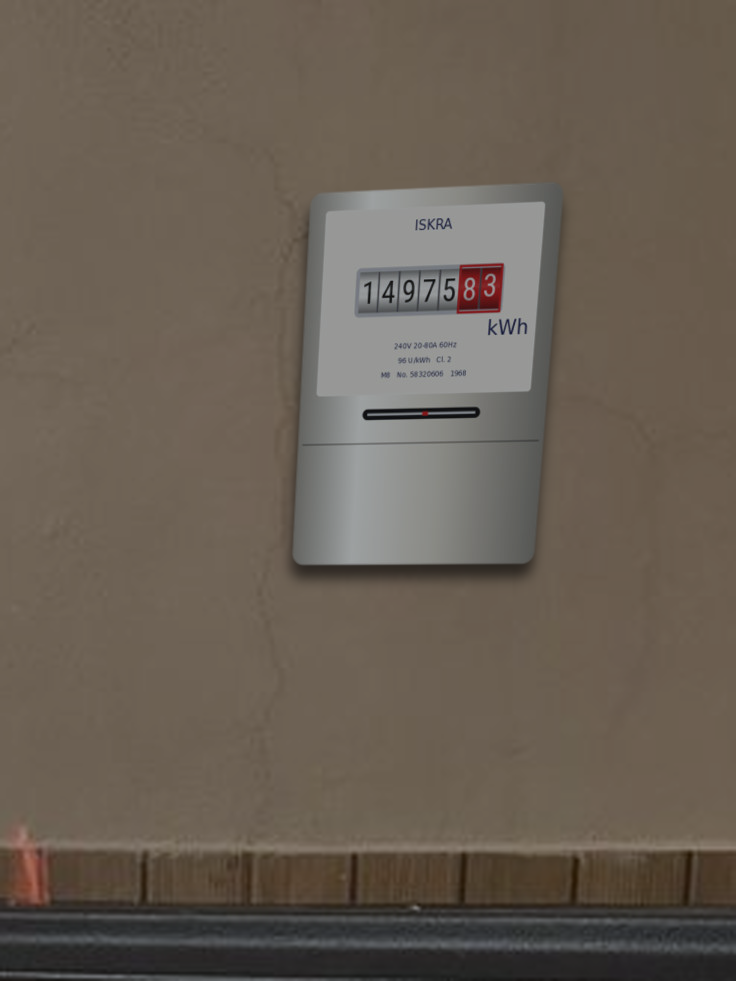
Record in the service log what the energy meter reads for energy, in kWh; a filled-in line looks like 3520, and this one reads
14975.83
